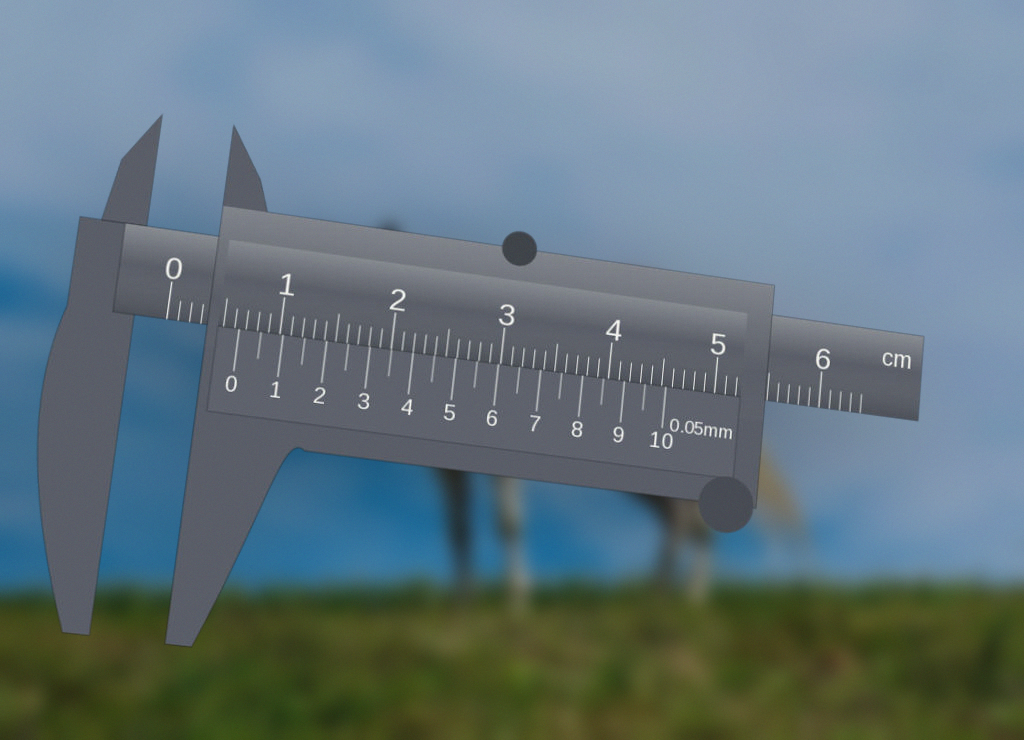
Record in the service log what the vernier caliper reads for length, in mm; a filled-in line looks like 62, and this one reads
6.4
